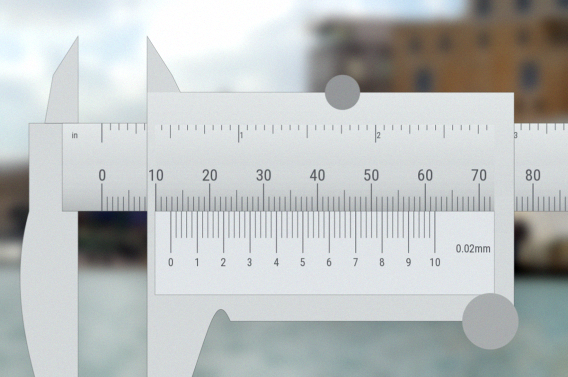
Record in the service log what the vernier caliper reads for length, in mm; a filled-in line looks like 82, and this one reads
12.8
